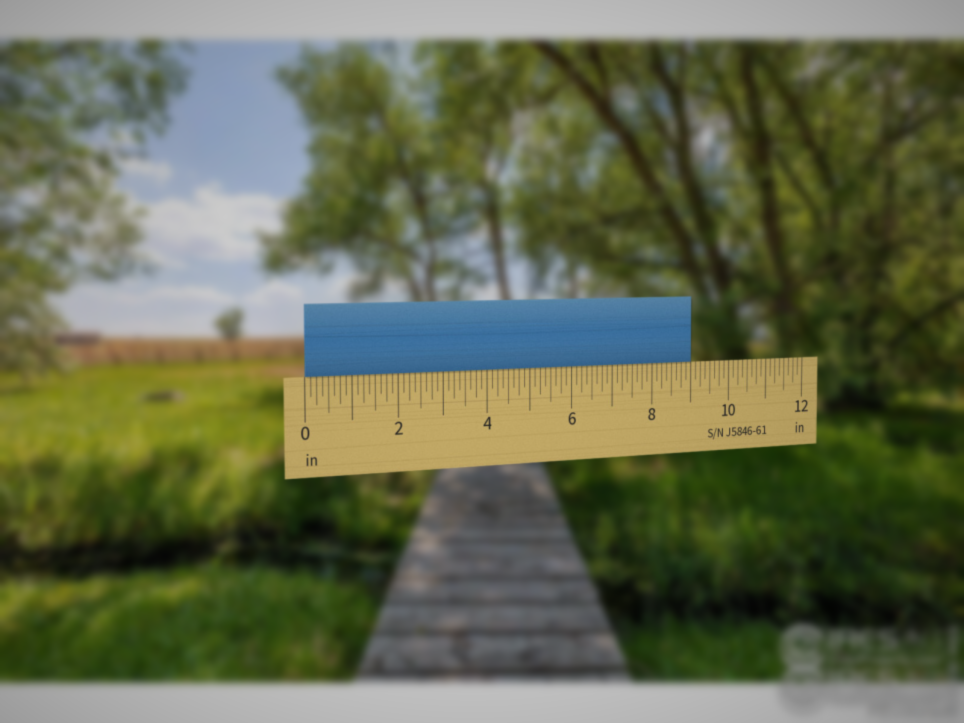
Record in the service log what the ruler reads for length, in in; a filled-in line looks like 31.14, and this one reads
9
